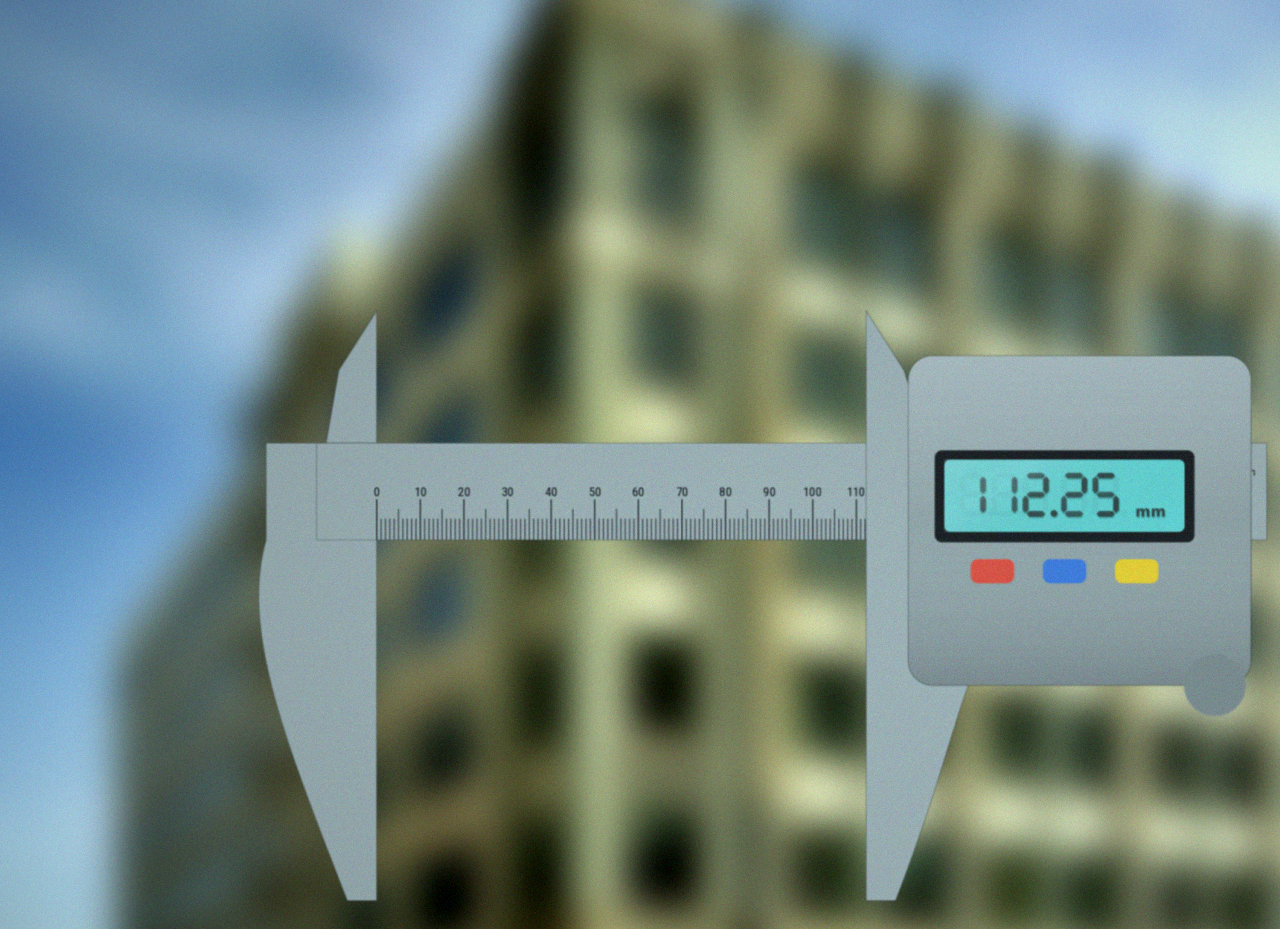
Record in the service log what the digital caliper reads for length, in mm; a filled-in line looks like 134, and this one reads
112.25
